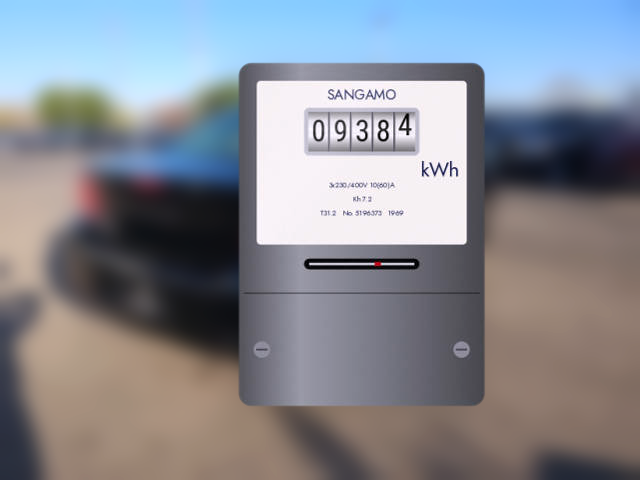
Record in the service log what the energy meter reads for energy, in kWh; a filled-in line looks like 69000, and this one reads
9384
